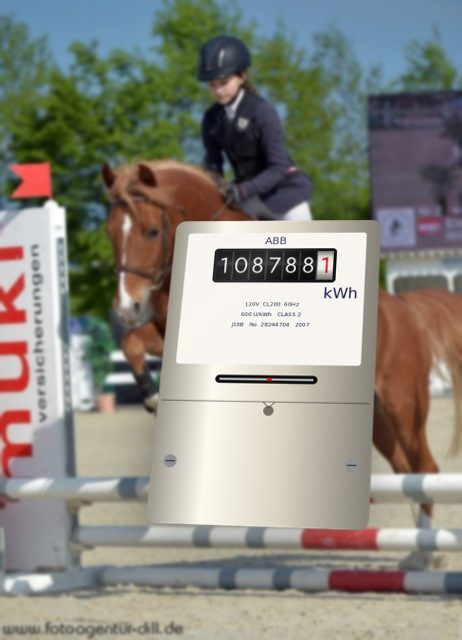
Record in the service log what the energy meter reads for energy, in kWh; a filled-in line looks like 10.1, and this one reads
108788.1
